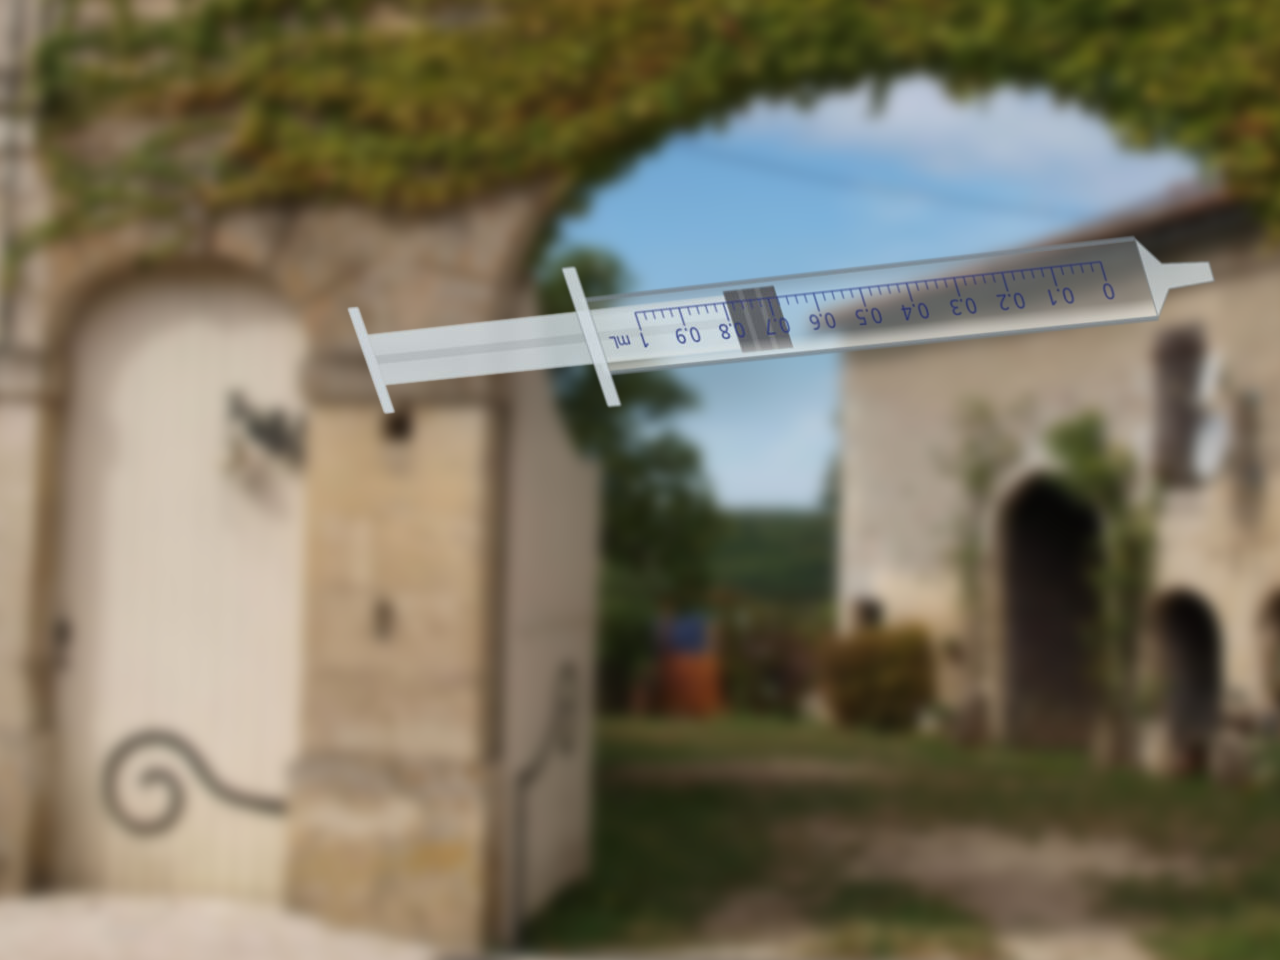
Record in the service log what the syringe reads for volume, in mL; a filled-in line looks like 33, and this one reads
0.68
